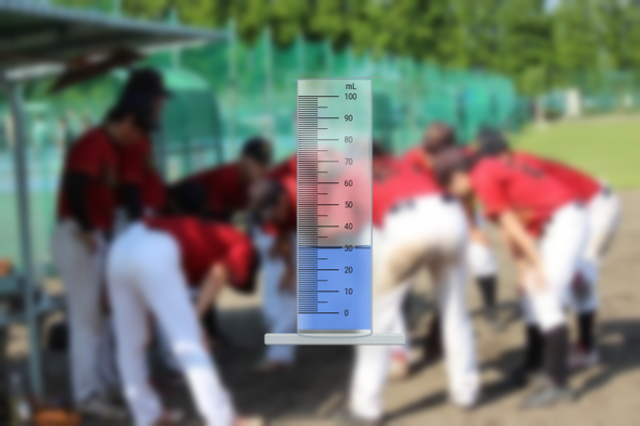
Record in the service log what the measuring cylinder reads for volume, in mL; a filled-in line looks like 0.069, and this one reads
30
